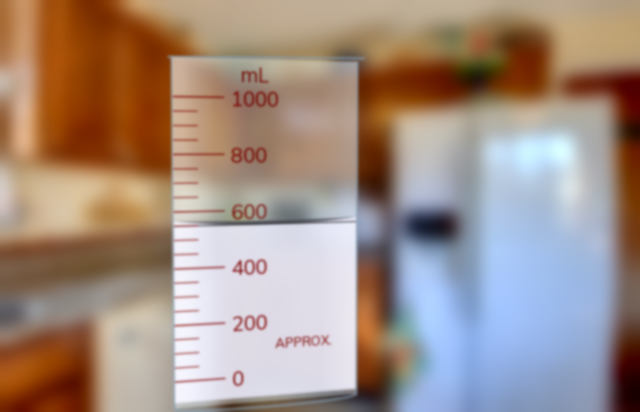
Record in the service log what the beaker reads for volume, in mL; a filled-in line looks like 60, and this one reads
550
